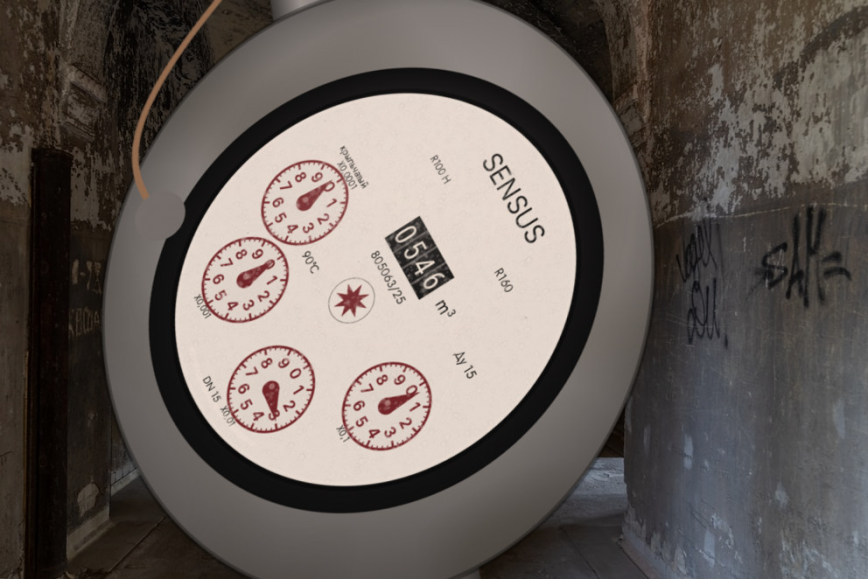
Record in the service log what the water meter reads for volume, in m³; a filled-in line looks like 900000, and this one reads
546.0299
